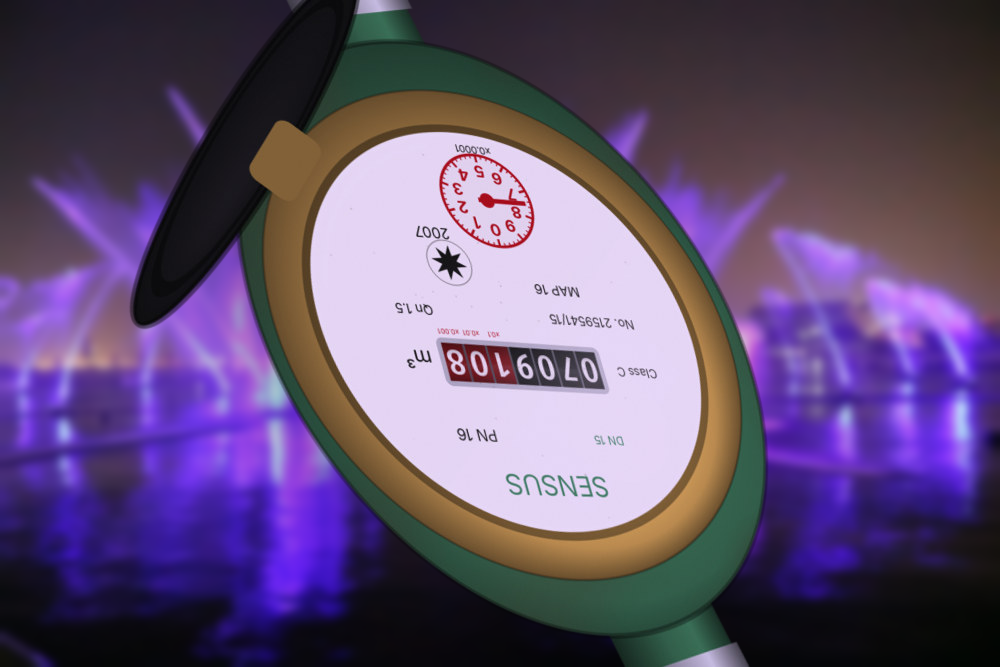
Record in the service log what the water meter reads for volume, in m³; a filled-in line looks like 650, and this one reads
709.1087
